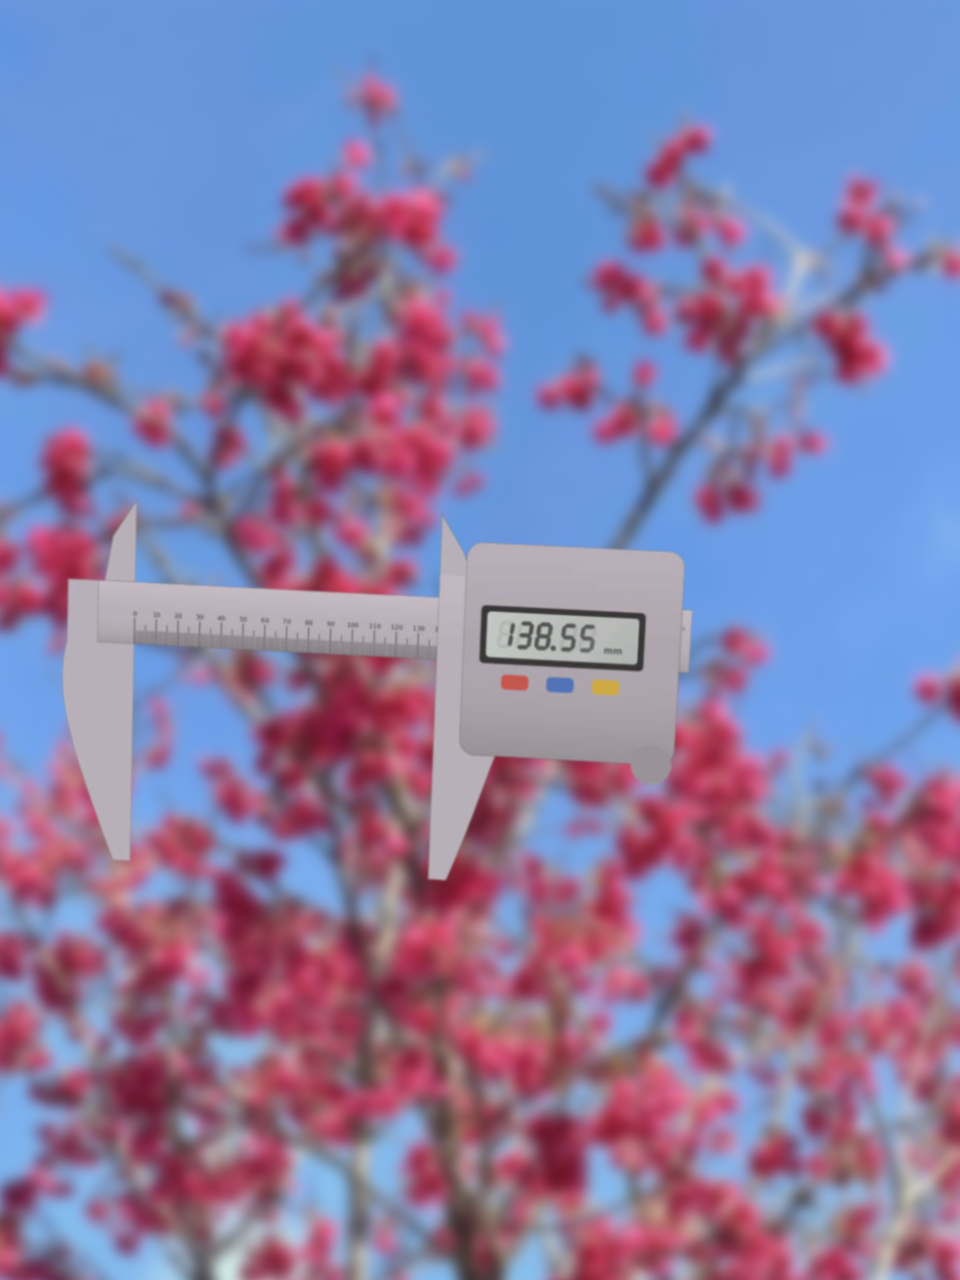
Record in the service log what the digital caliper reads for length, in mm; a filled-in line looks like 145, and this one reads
138.55
